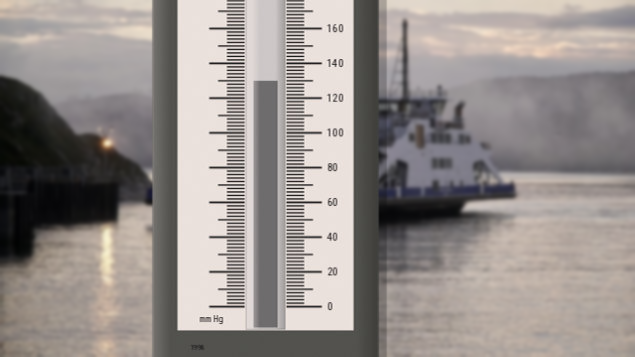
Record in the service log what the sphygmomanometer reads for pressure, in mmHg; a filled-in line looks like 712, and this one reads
130
